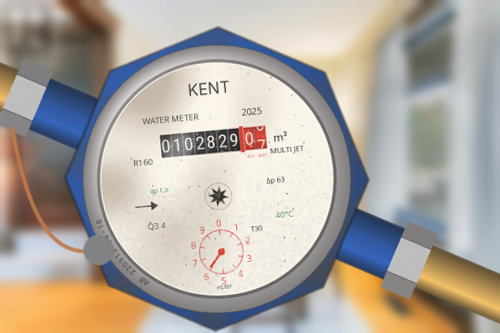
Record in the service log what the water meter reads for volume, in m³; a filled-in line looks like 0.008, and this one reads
102829.066
